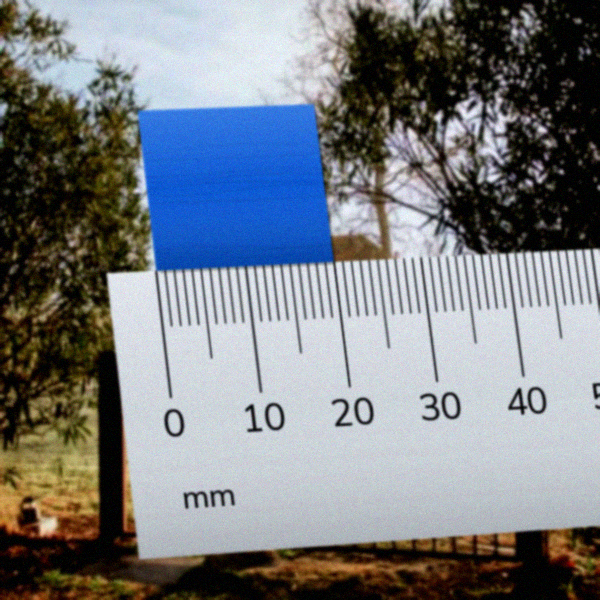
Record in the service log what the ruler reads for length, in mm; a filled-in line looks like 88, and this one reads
20
